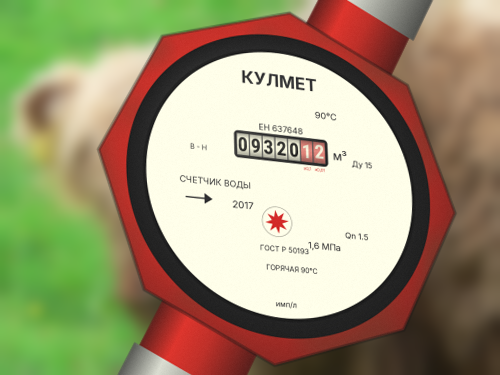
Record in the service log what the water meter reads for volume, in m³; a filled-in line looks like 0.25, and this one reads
9320.12
